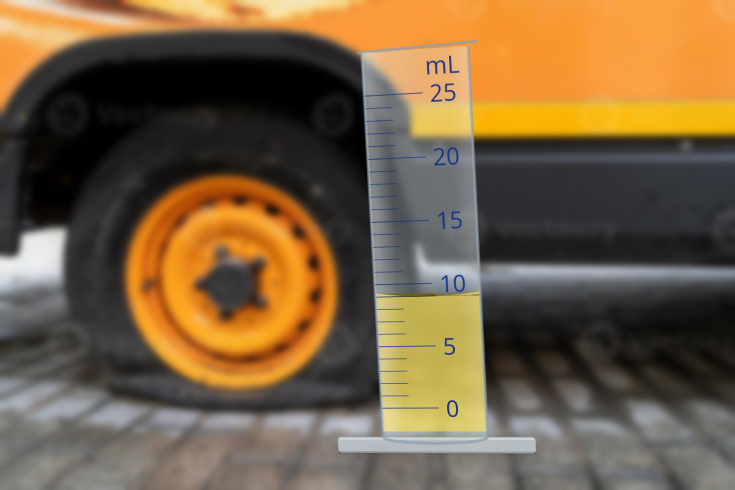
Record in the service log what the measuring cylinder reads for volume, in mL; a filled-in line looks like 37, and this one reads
9
